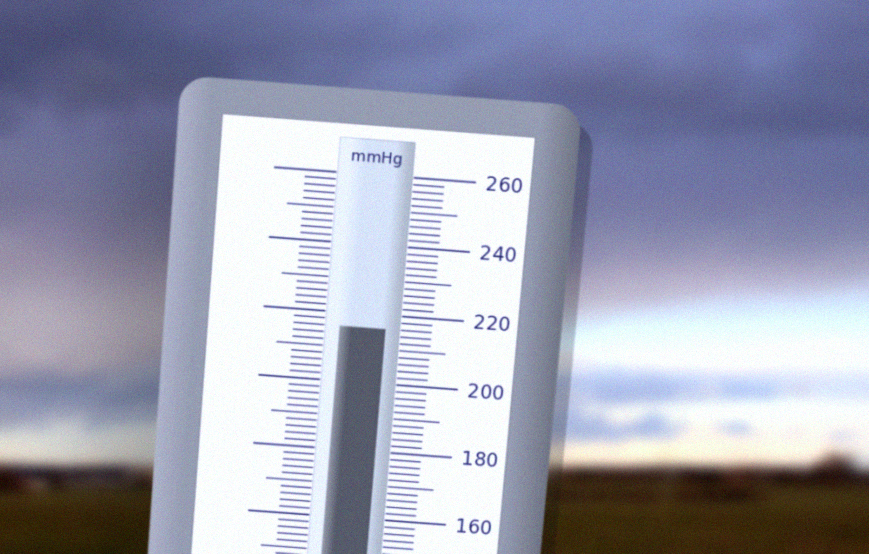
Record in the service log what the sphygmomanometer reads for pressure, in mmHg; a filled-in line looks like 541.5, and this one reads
216
